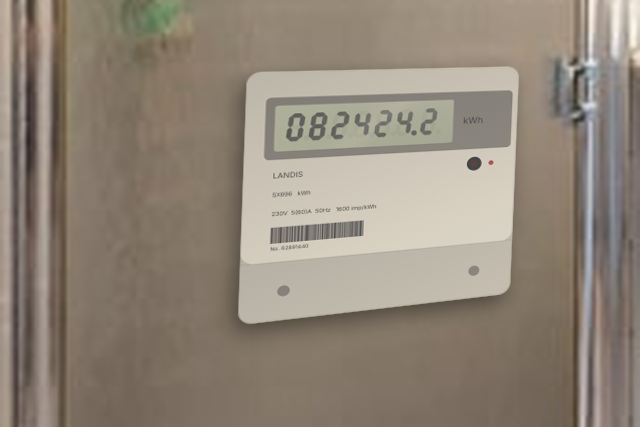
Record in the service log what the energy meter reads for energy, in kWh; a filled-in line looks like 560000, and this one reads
82424.2
